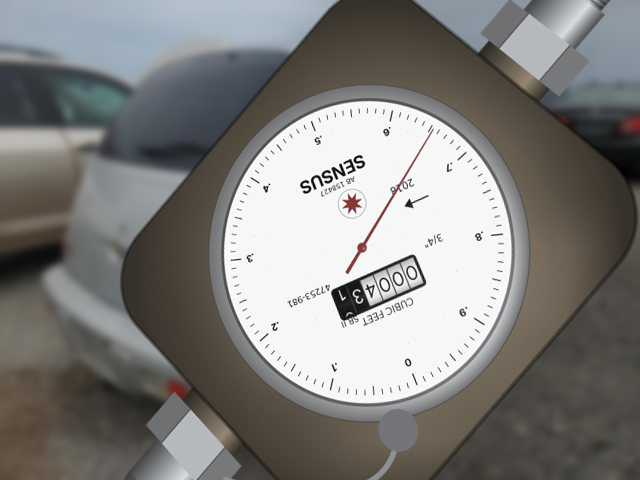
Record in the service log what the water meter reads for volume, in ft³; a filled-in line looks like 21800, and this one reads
430.65
